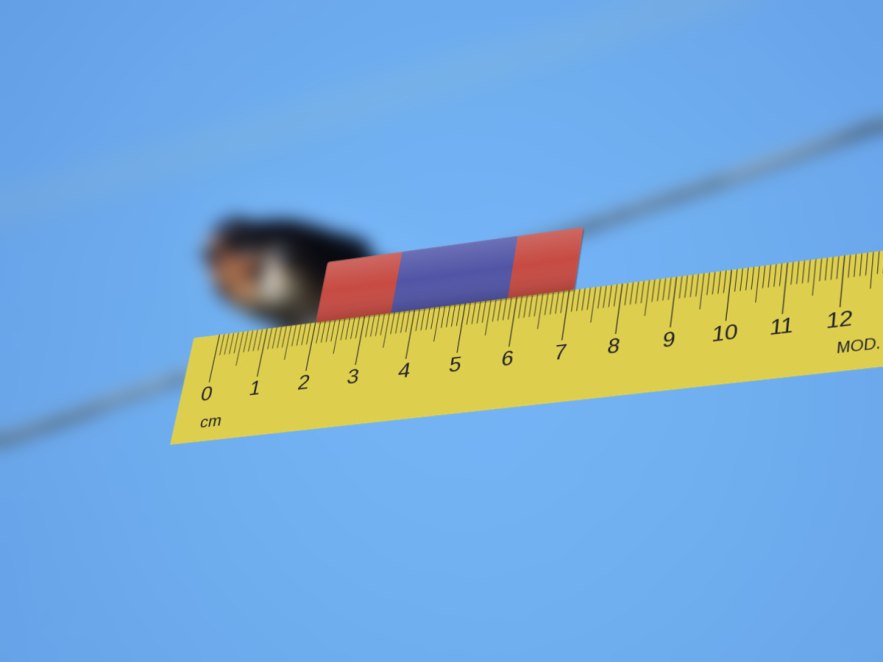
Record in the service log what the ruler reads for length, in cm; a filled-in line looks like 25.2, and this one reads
5.1
